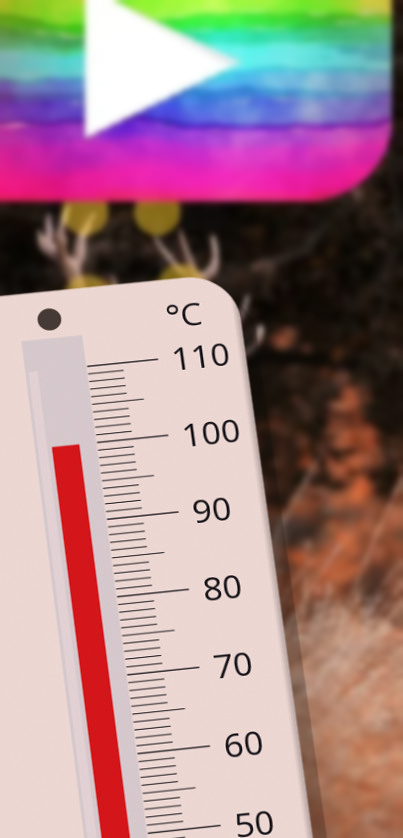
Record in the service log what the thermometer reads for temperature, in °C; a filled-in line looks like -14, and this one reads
100
